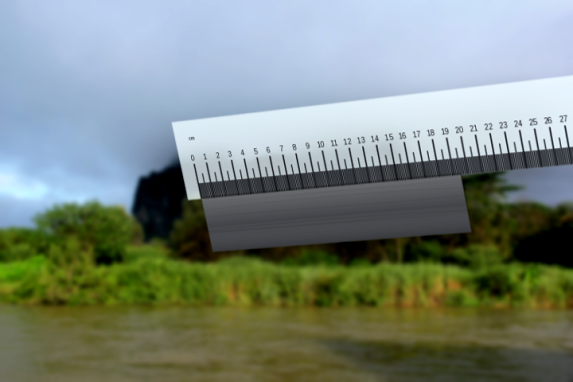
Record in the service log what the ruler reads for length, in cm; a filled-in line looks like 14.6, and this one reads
19.5
